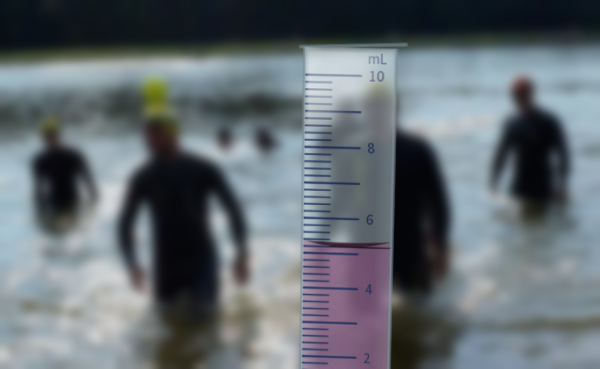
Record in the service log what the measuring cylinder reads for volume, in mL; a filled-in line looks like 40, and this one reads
5.2
